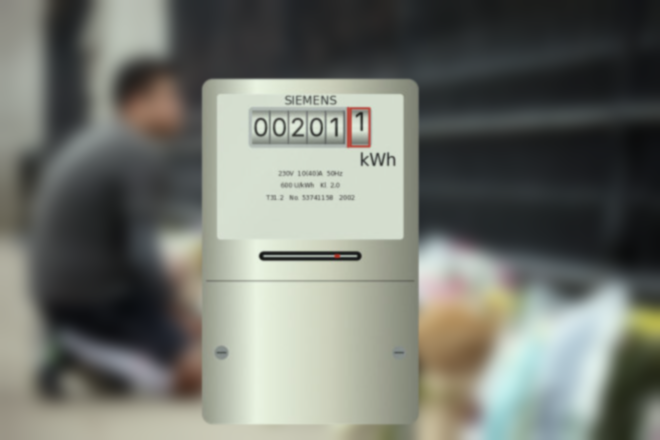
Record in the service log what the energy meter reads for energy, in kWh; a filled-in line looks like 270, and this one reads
201.1
